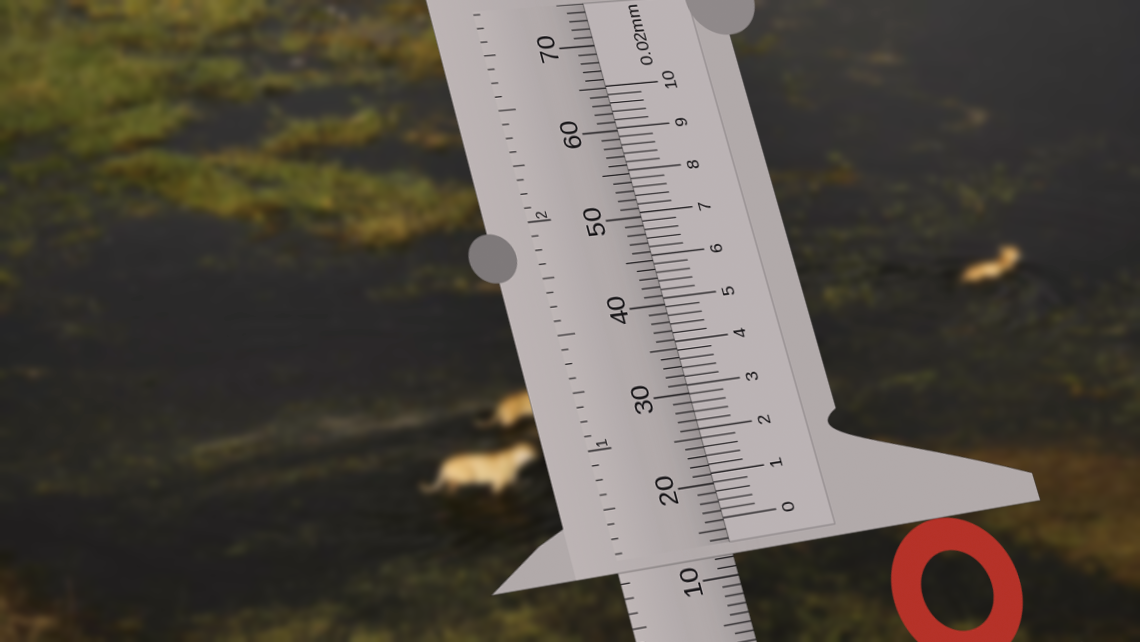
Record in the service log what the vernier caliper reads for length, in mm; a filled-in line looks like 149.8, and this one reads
16.2
